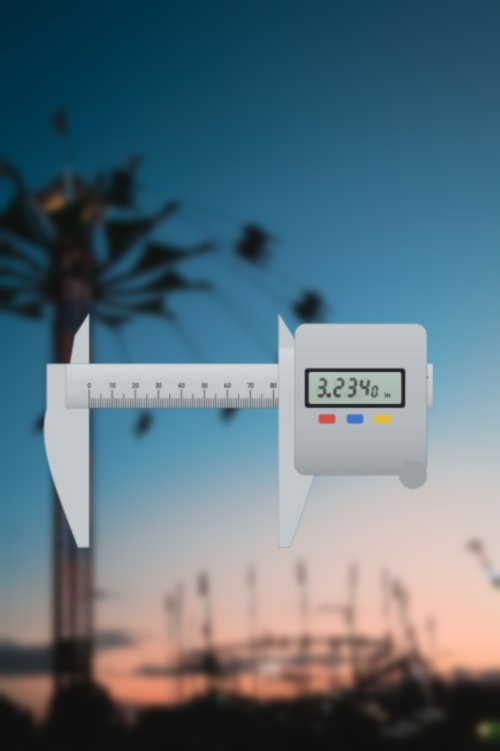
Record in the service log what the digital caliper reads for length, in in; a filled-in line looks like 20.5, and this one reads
3.2340
